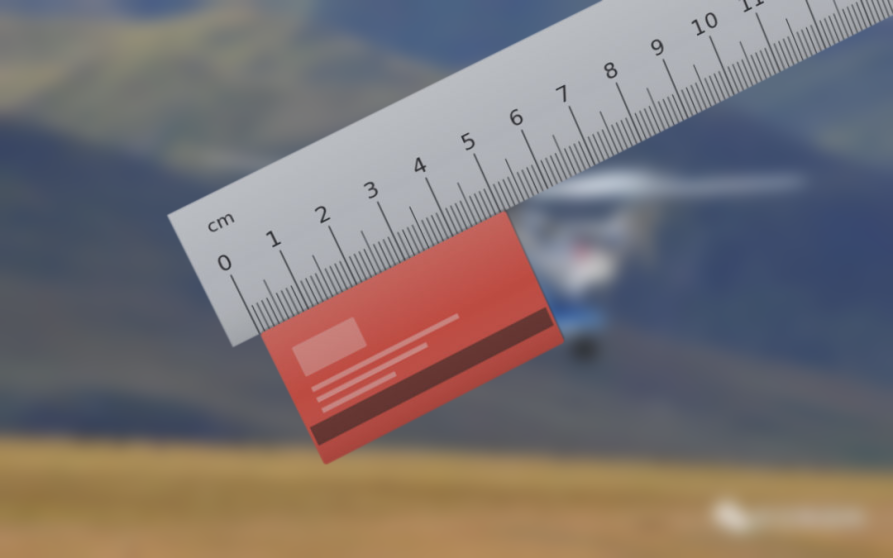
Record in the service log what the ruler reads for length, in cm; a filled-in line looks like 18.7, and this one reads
5.1
